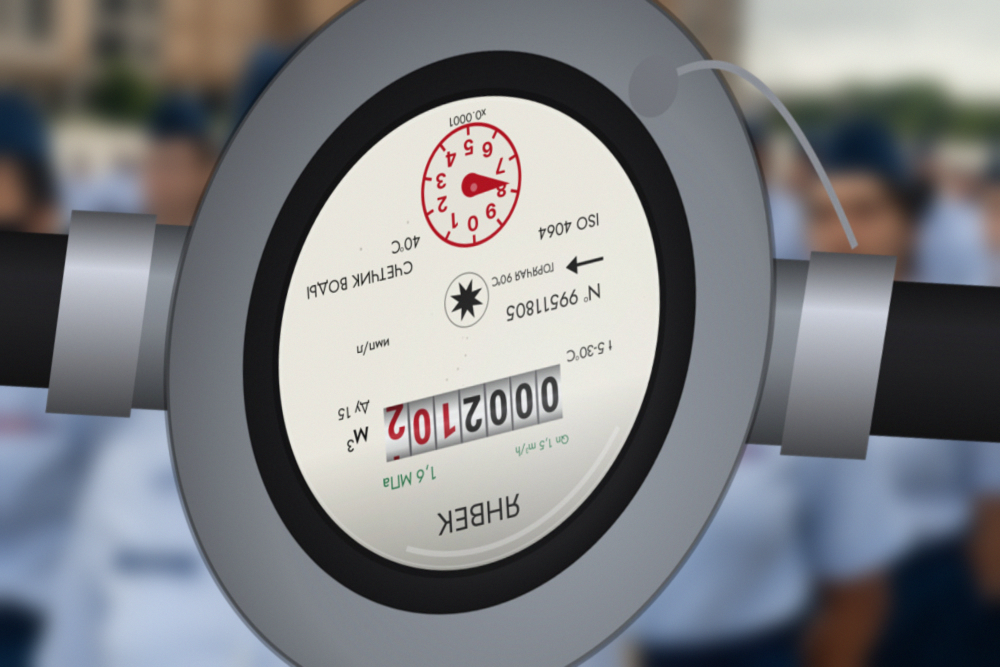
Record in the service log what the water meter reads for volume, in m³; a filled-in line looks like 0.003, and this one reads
2.1017
